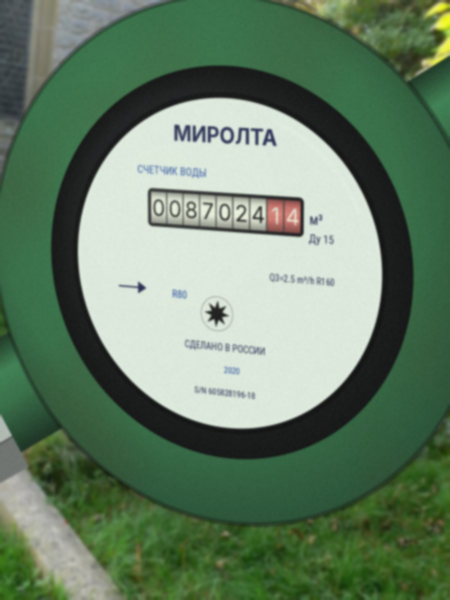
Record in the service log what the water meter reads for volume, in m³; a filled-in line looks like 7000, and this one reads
87024.14
